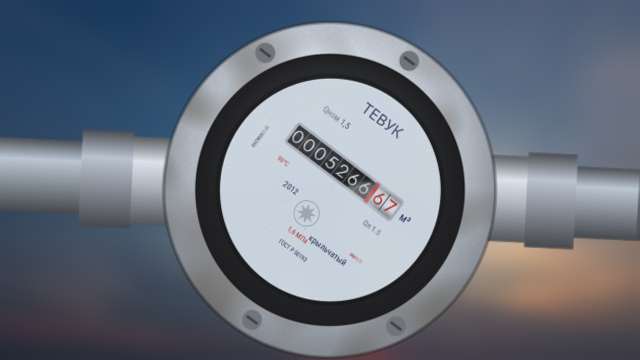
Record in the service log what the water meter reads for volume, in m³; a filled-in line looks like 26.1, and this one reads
5266.67
